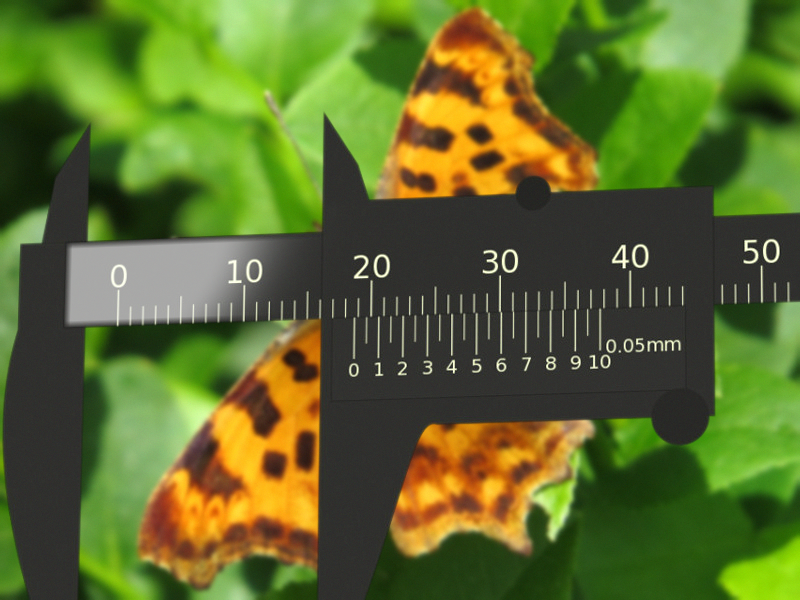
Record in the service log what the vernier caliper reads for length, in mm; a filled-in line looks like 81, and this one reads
18.7
